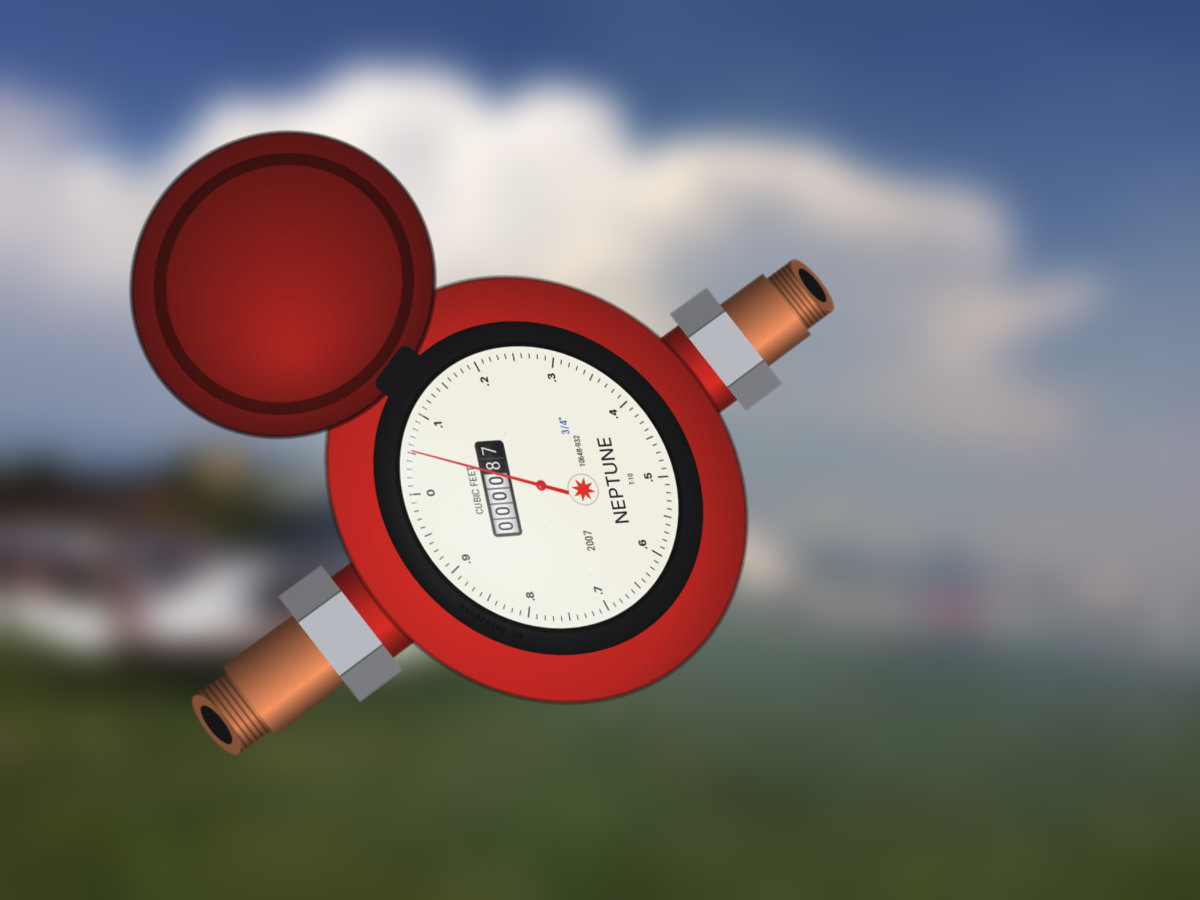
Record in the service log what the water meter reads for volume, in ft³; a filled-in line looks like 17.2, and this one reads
87.05
